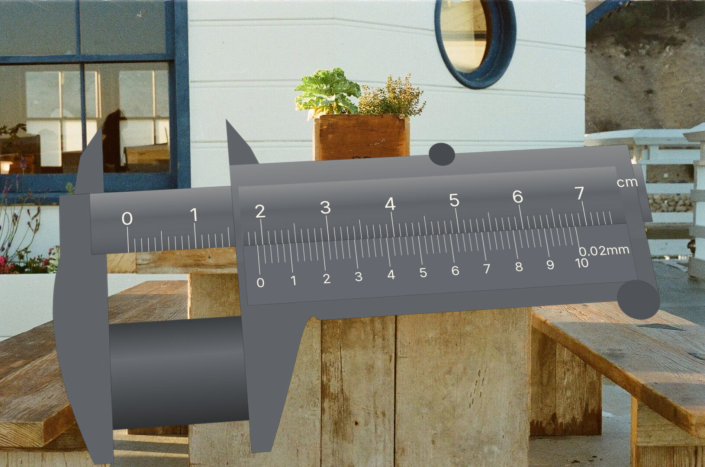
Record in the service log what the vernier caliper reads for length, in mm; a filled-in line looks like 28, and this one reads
19.2
